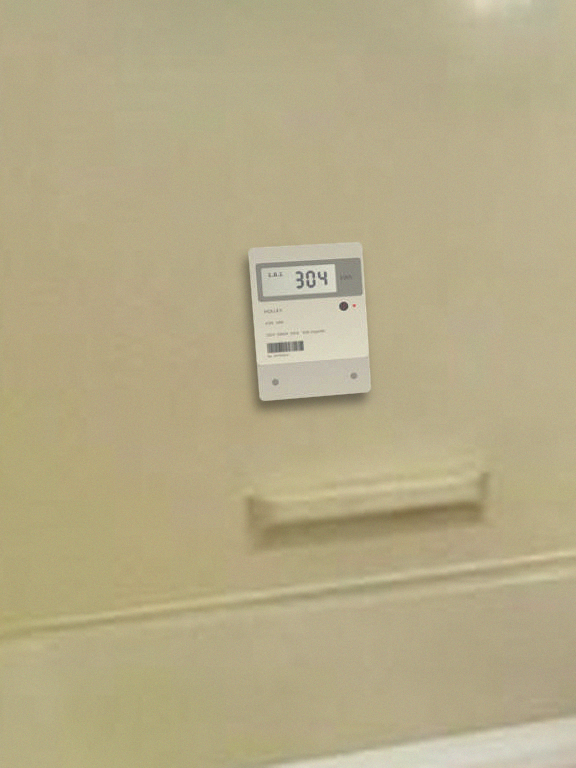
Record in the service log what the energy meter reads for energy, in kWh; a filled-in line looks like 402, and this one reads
304
